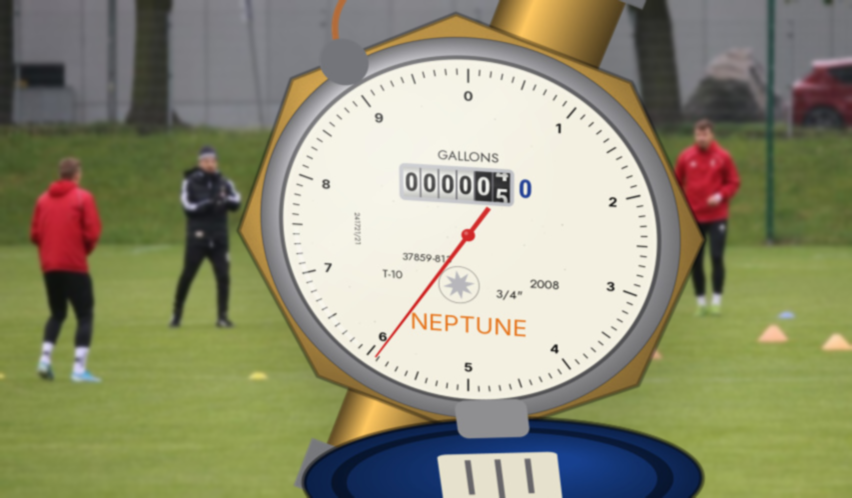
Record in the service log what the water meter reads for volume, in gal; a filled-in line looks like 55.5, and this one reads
45.9
